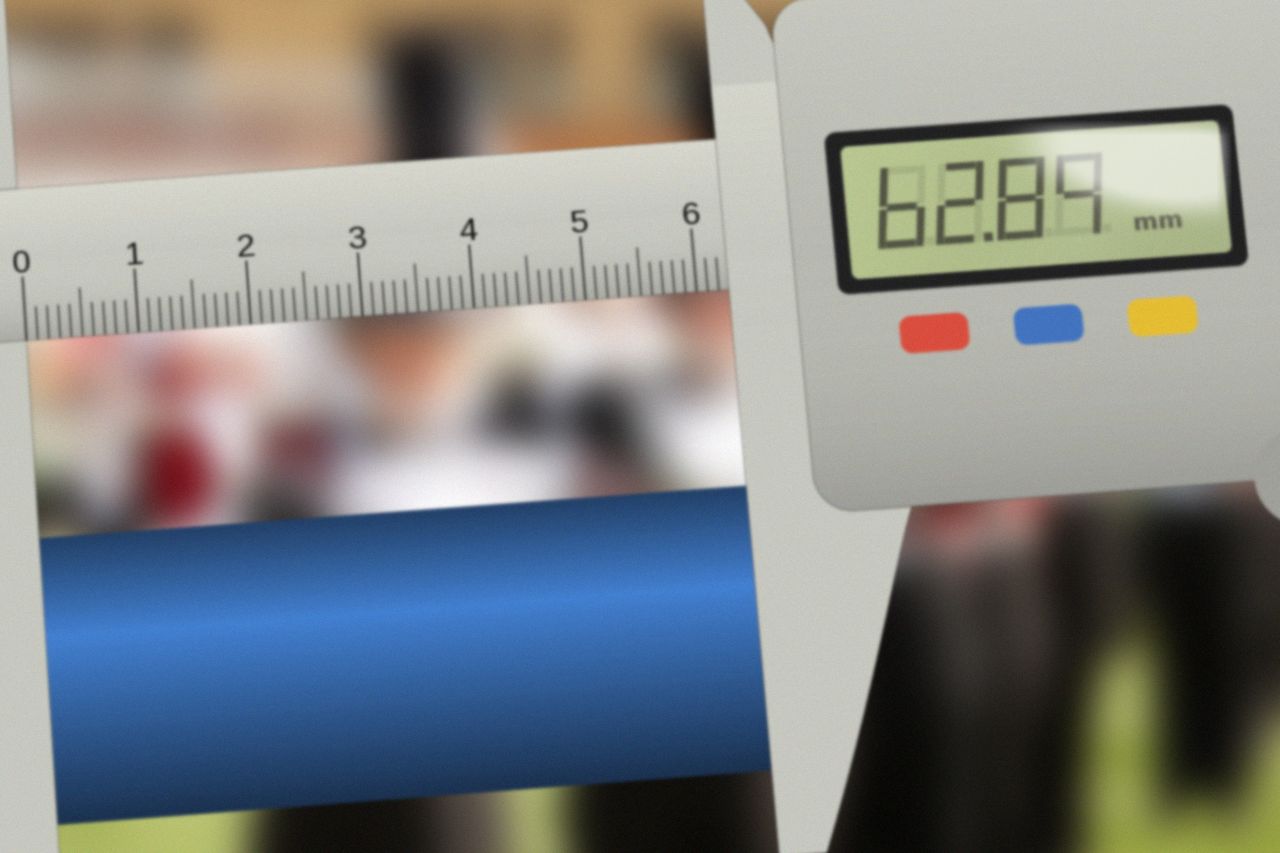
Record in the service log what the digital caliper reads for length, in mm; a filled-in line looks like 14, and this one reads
62.89
